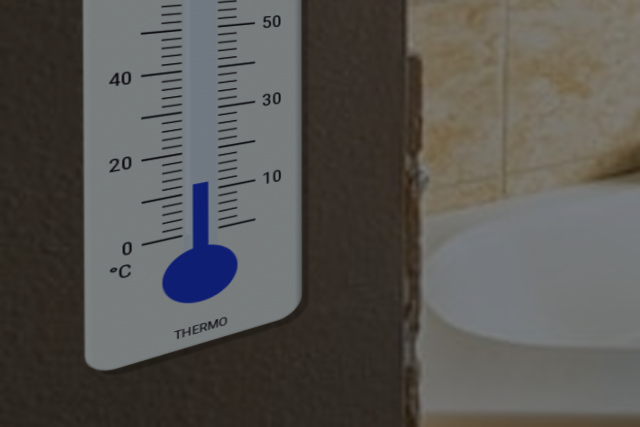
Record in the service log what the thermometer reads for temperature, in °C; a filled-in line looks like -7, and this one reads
12
